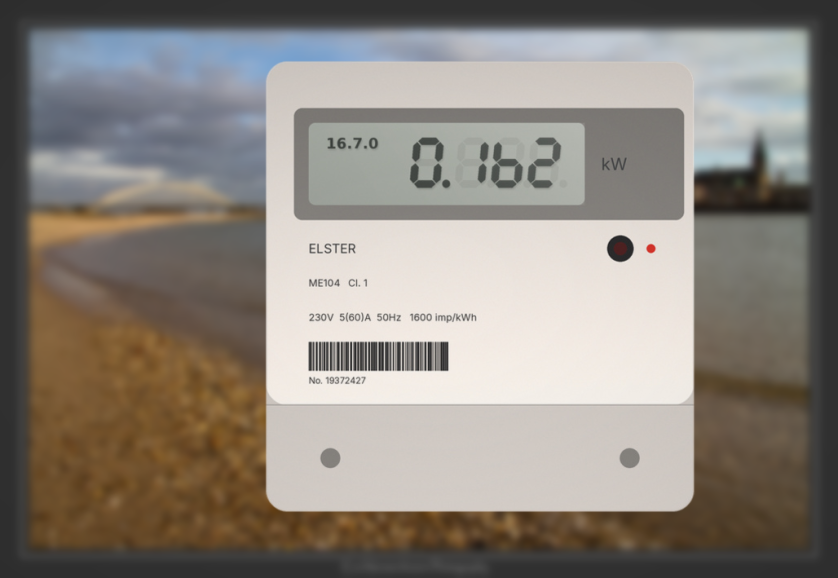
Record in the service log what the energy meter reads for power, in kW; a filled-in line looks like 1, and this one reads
0.162
